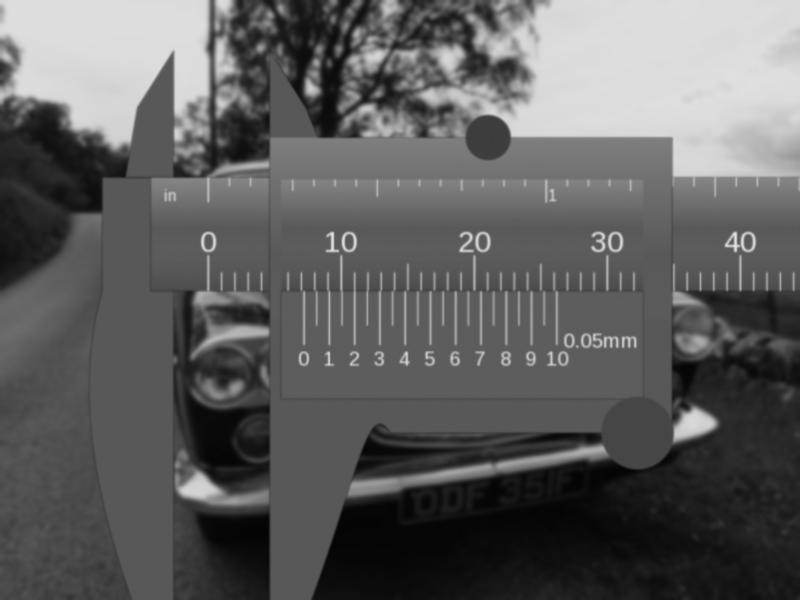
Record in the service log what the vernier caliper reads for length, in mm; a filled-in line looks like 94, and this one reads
7.2
